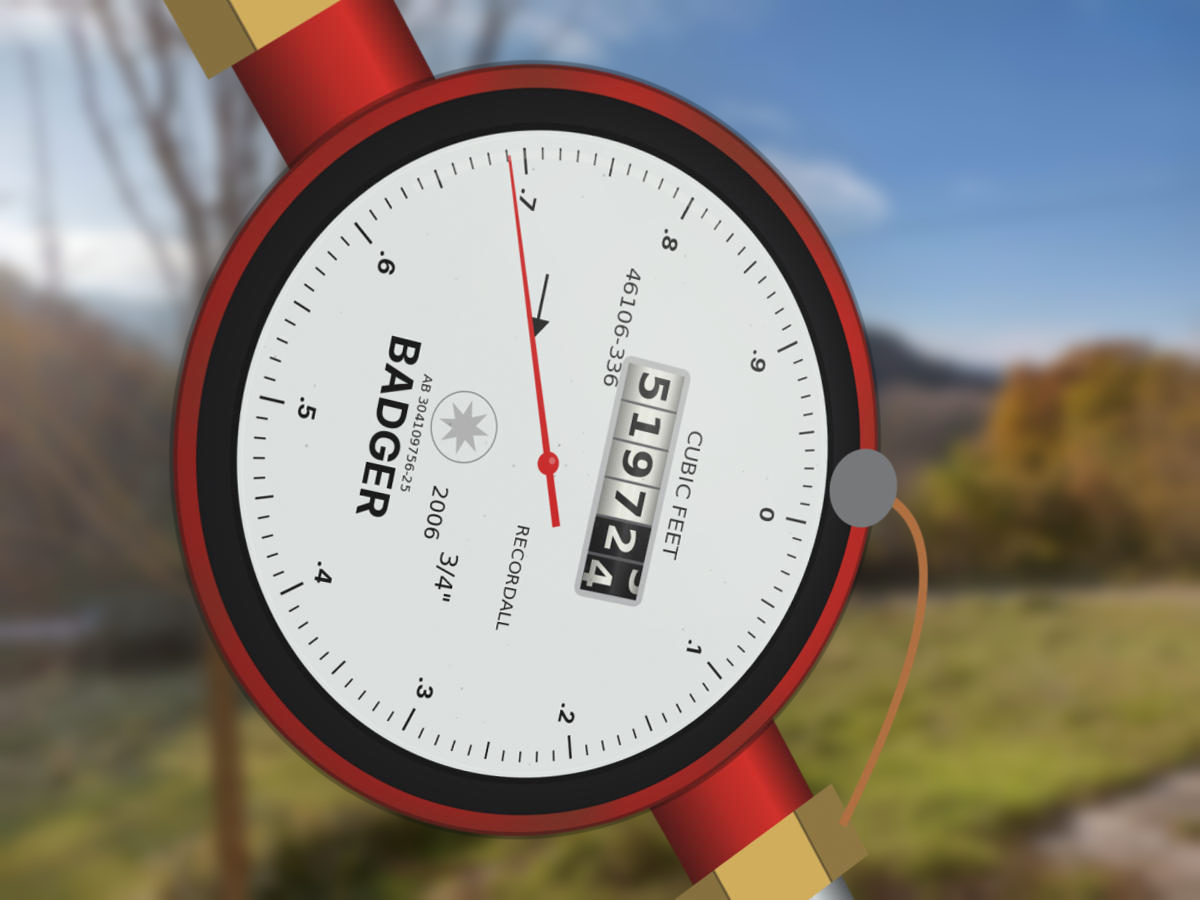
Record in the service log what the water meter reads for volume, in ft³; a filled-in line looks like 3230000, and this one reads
519723.69
